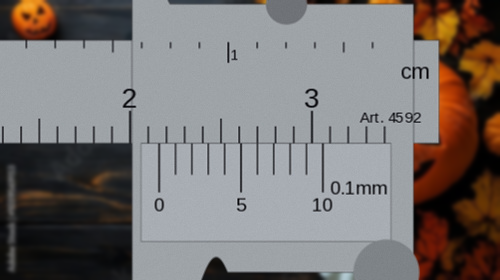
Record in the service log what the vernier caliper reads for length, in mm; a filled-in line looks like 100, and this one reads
21.6
